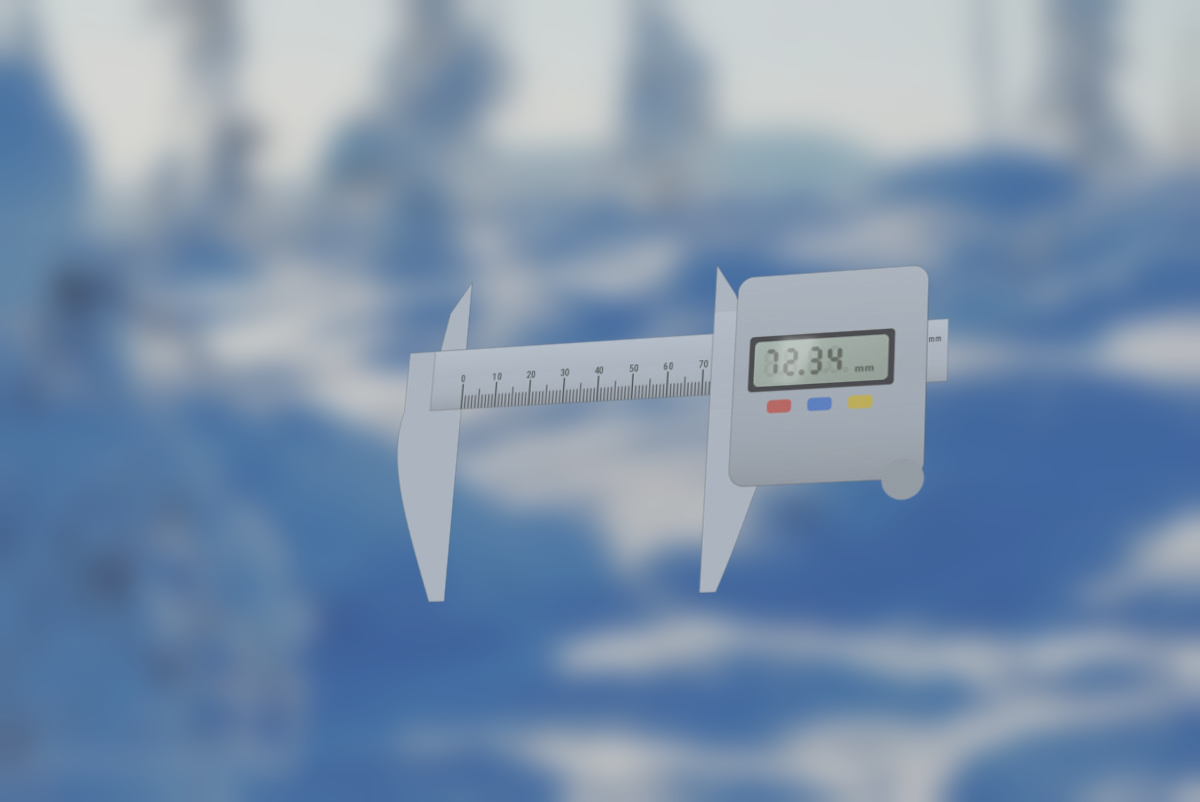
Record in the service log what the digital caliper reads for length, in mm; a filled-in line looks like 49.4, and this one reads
72.34
